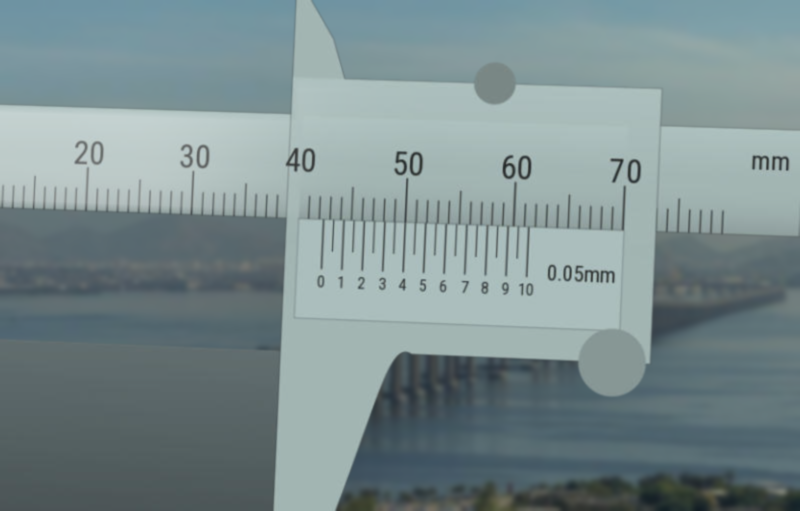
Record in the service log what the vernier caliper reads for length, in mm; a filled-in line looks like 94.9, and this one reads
42.4
